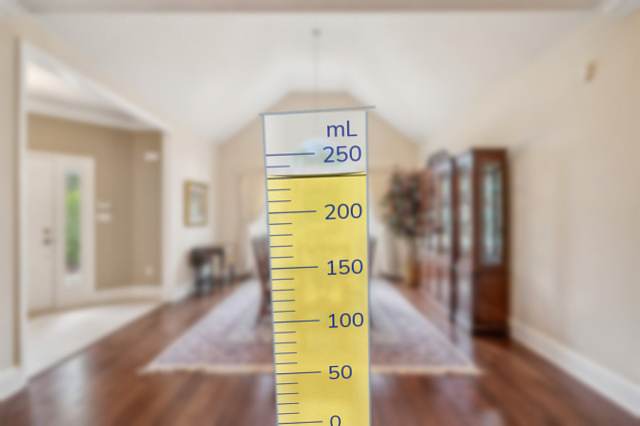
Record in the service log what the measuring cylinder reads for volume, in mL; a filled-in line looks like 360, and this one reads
230
